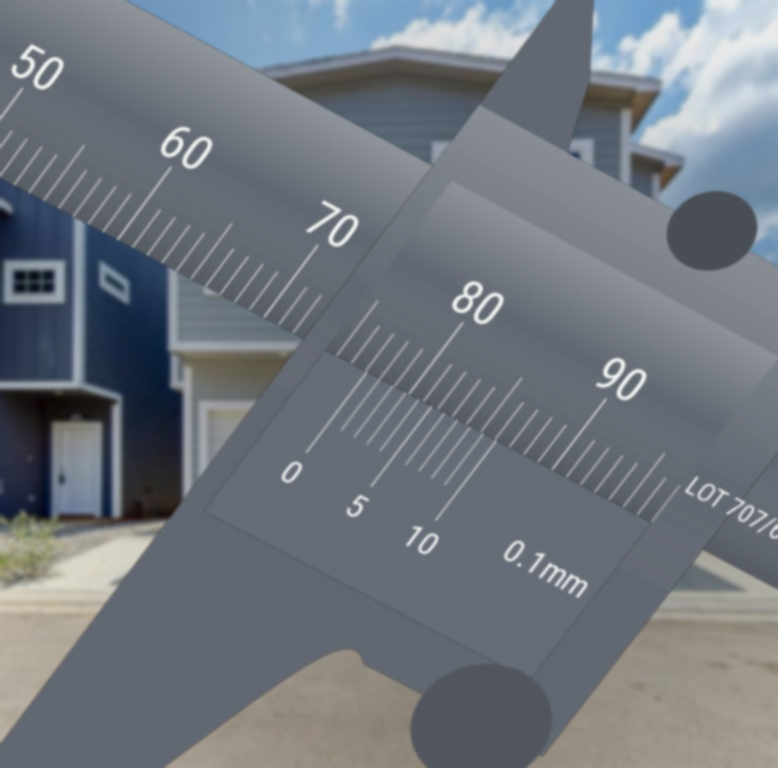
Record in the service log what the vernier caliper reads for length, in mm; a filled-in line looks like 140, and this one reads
77.1
